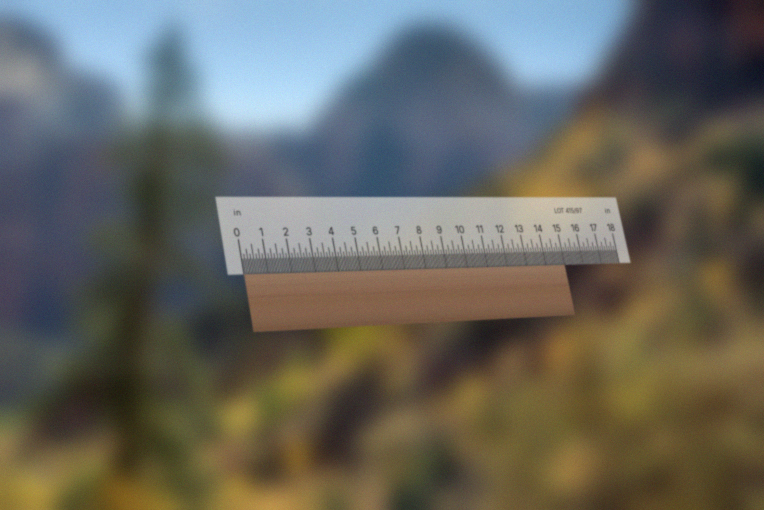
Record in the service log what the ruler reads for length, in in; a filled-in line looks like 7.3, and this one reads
15
